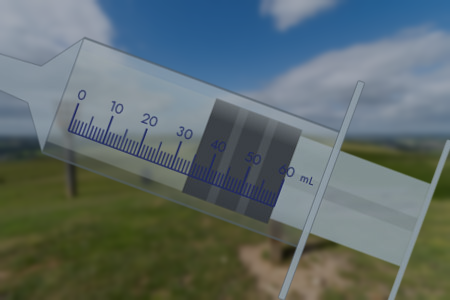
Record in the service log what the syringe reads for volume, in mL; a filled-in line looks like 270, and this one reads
35
